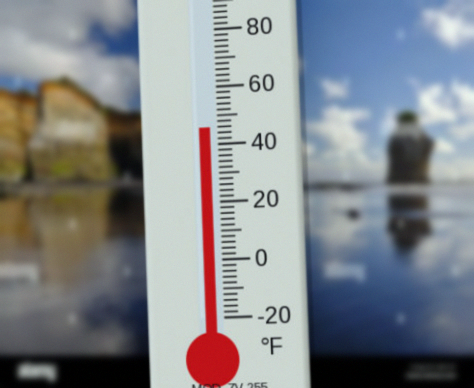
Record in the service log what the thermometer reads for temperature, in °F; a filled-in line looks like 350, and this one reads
46
